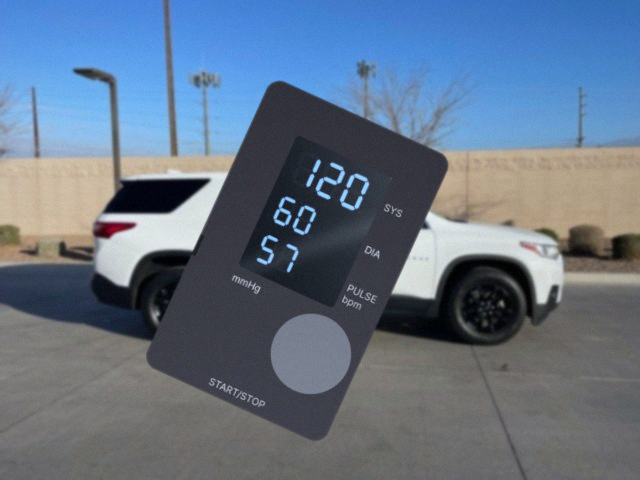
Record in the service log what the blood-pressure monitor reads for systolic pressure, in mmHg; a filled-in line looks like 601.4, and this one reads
120
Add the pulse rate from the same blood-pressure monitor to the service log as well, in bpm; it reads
57
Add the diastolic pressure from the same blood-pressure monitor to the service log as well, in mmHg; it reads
60
